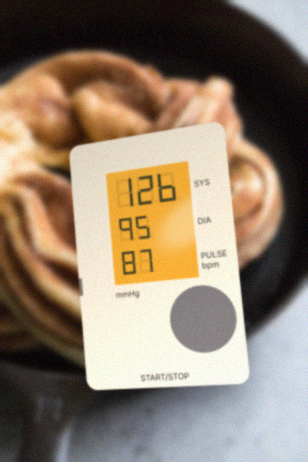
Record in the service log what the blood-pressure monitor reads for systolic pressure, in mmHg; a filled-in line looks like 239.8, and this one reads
126
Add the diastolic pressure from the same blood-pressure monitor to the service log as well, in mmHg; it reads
95
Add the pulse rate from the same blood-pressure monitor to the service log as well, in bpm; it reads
87
